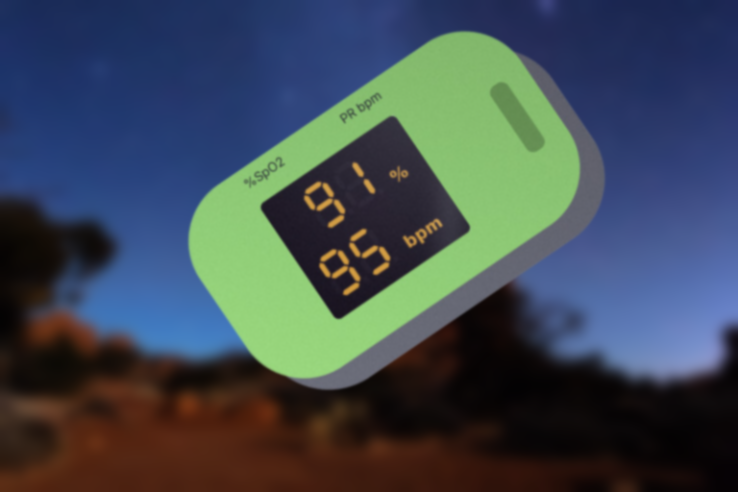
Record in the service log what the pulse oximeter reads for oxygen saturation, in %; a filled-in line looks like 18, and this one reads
91
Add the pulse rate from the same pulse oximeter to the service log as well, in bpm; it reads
95
